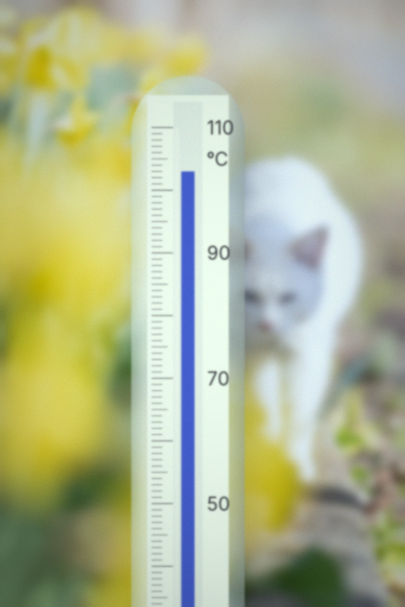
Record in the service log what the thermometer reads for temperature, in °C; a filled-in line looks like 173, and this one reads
103
